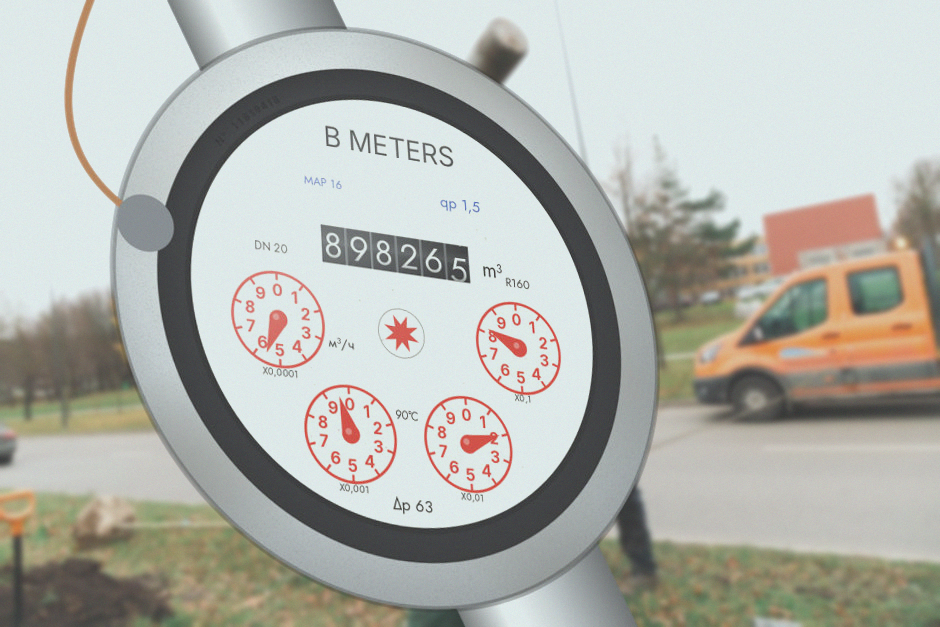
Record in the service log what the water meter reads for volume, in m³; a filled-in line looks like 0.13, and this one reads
898264.8195
